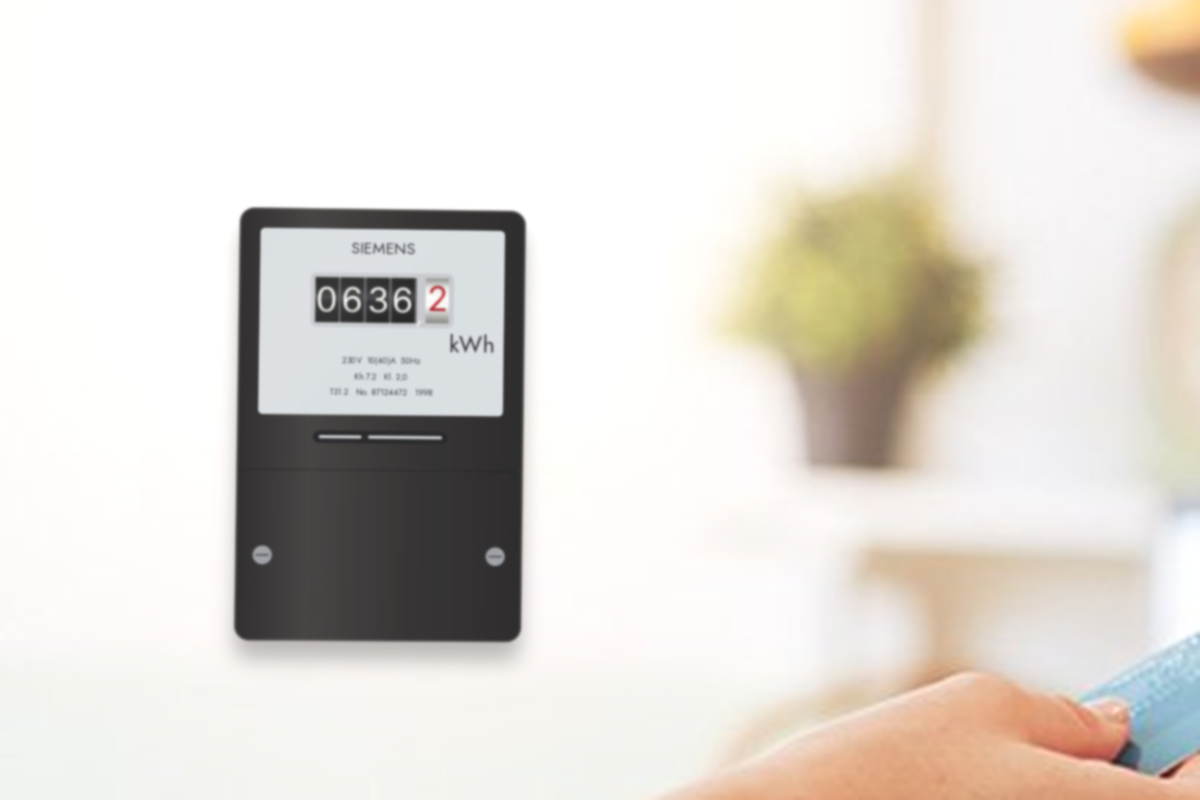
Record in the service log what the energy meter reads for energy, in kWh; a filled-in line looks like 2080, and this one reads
636.2
